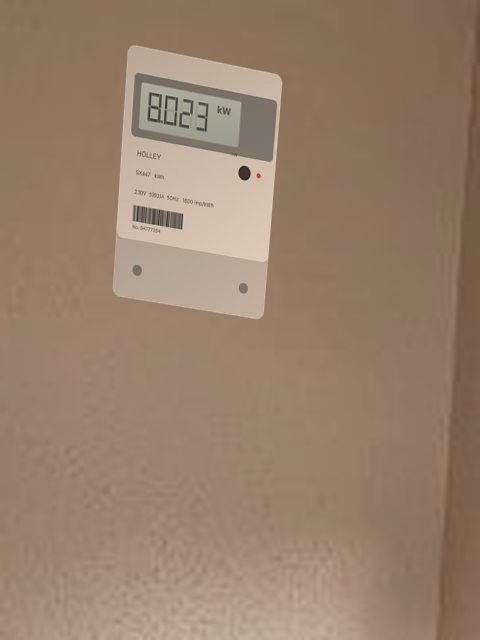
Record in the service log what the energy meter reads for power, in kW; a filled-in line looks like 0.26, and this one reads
8.023
